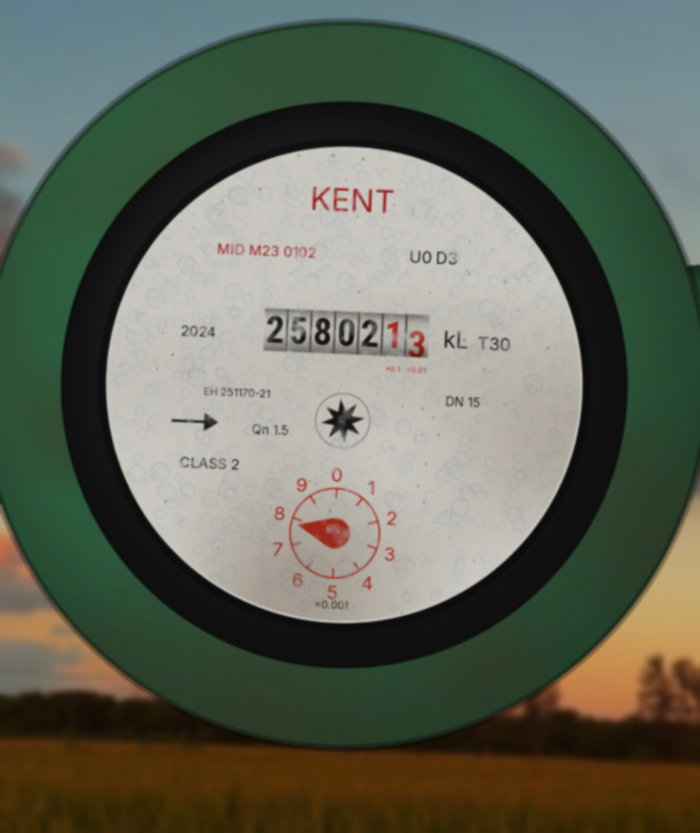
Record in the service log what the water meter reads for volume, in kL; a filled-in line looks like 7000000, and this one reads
25802.127
